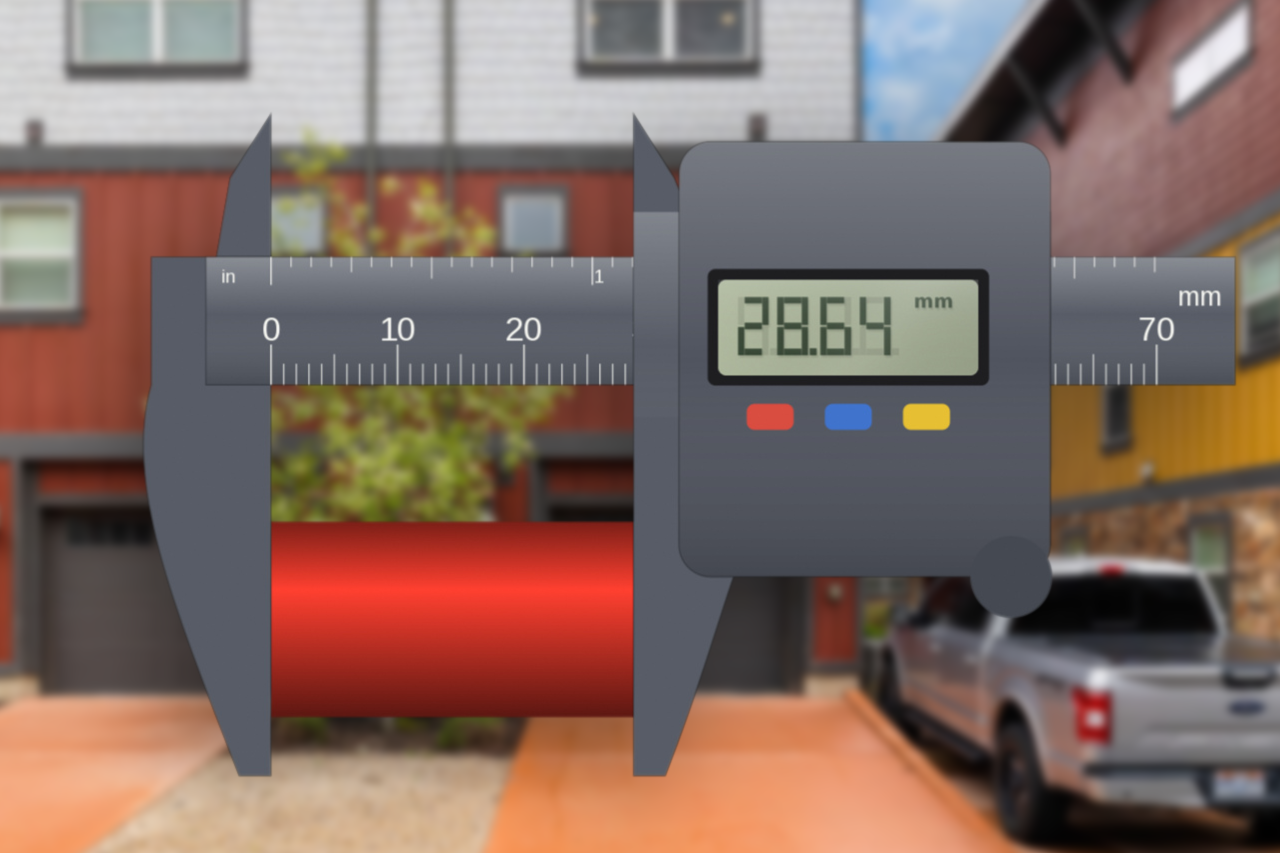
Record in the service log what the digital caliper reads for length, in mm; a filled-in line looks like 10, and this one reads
28.64
